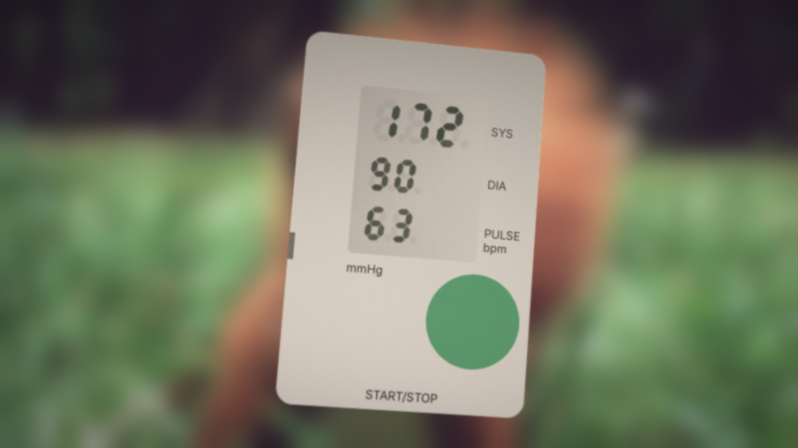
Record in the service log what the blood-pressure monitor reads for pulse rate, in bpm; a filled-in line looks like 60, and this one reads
63
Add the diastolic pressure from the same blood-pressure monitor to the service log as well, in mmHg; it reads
90
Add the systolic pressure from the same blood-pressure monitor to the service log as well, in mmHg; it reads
172
